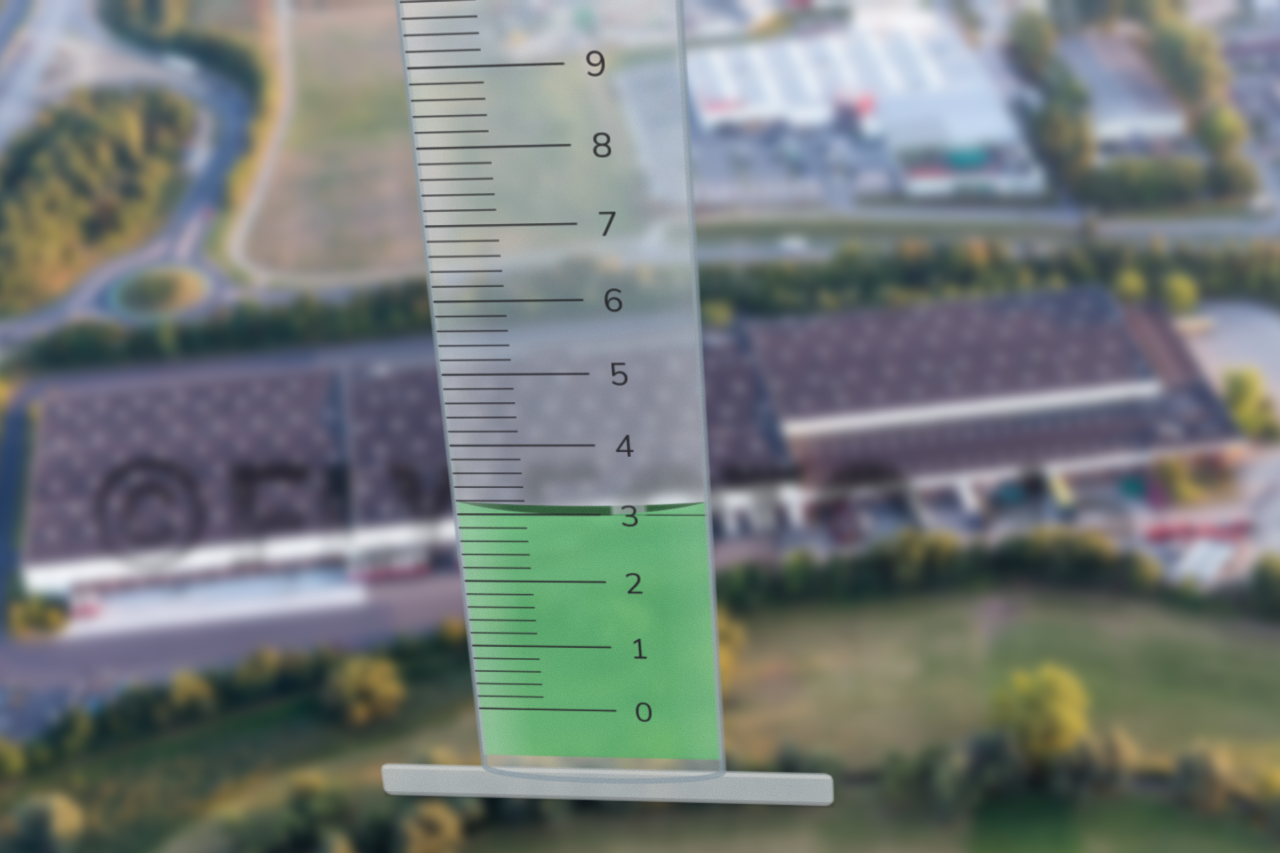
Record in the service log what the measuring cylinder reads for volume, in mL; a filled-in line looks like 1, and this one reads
3
